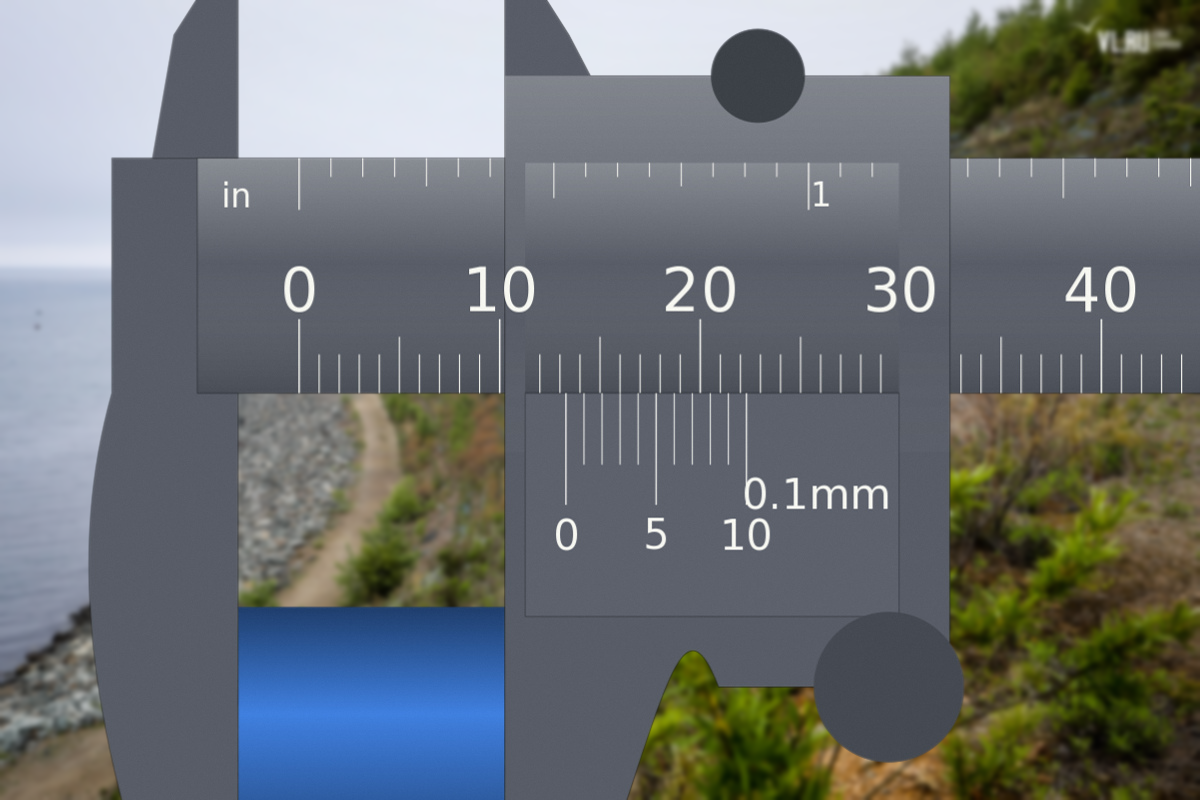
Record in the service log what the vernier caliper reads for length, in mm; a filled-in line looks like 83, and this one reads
13.3
